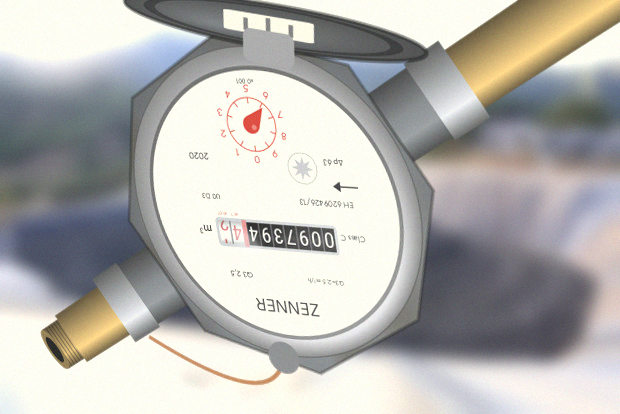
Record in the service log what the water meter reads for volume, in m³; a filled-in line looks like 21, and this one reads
97394.416
